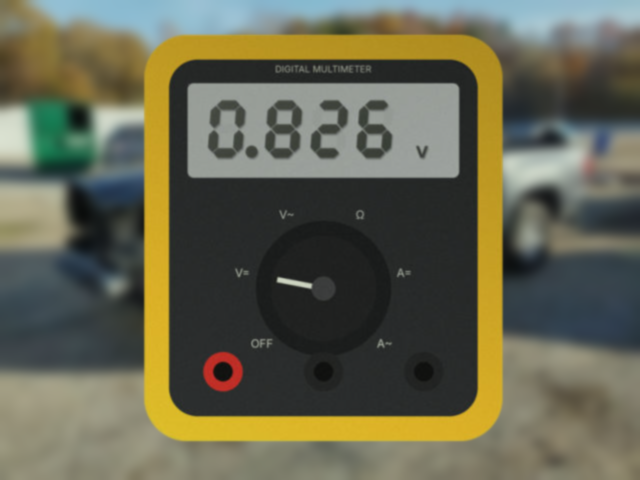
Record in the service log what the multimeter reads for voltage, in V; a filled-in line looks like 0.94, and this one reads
0.826
